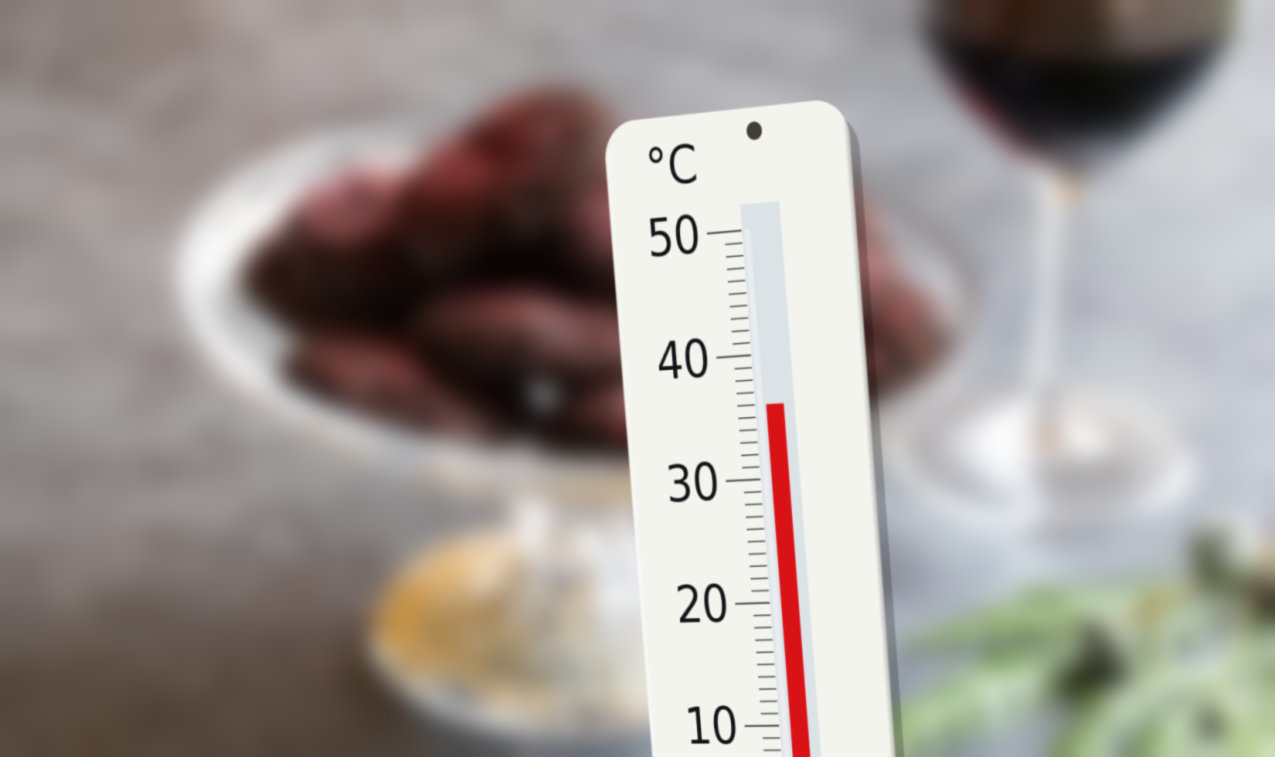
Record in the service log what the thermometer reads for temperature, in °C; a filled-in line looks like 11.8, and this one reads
36
